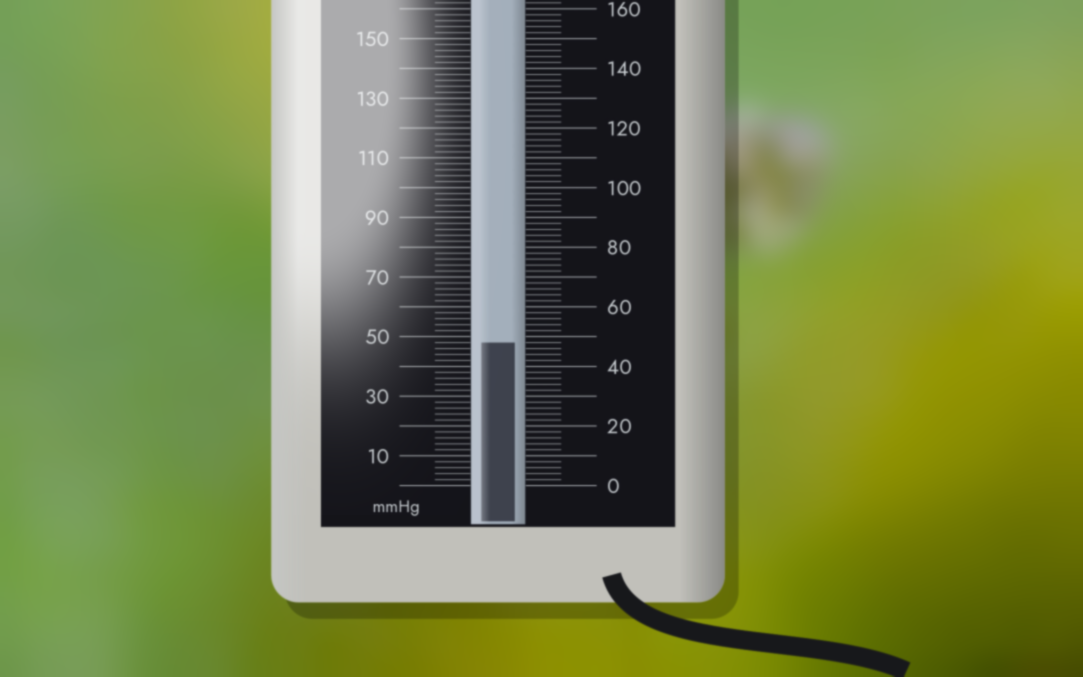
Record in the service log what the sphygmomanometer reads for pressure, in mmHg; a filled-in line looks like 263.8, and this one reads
48
